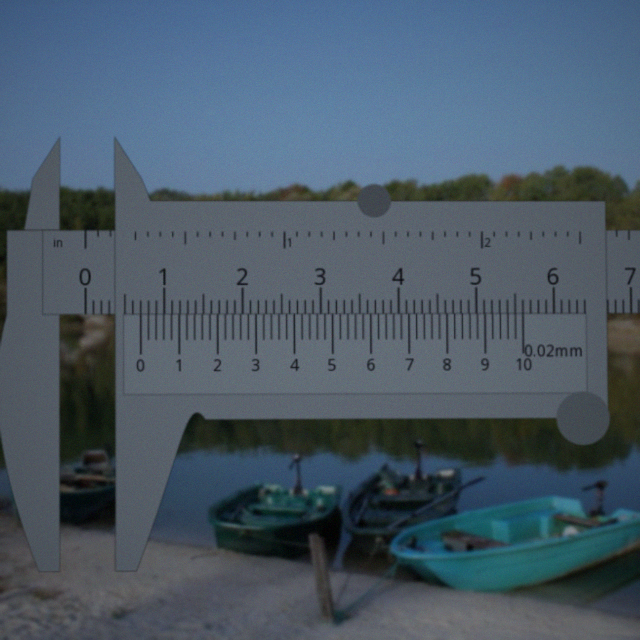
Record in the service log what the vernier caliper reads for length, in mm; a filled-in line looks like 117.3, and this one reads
7.0
